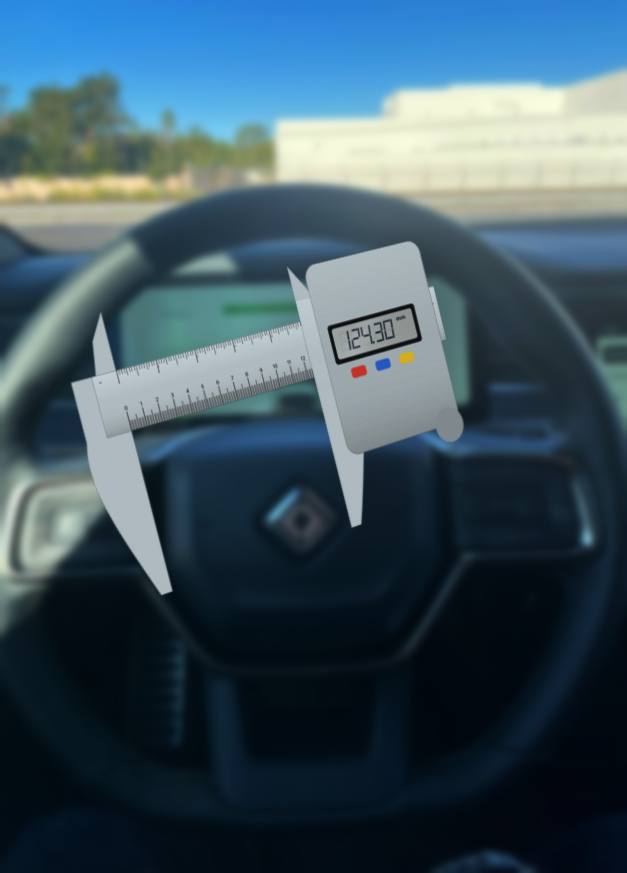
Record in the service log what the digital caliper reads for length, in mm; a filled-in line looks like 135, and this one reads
124.30
